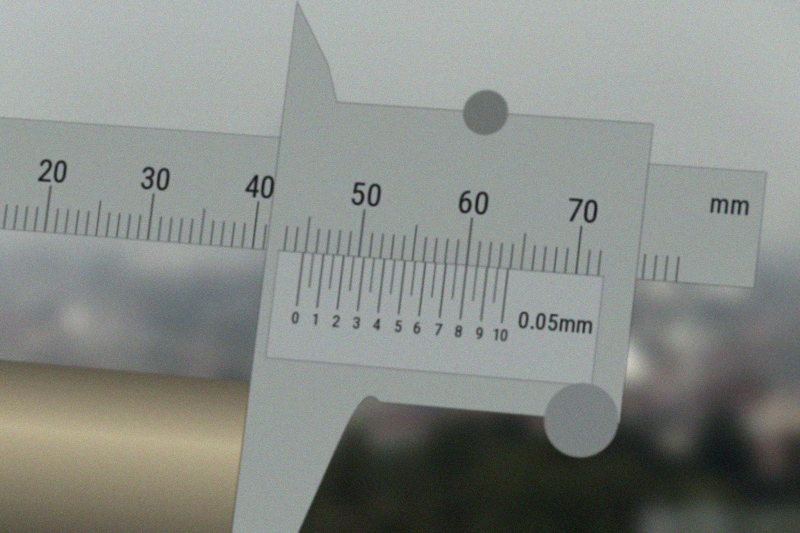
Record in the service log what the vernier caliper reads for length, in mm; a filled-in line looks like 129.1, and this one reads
44.8
